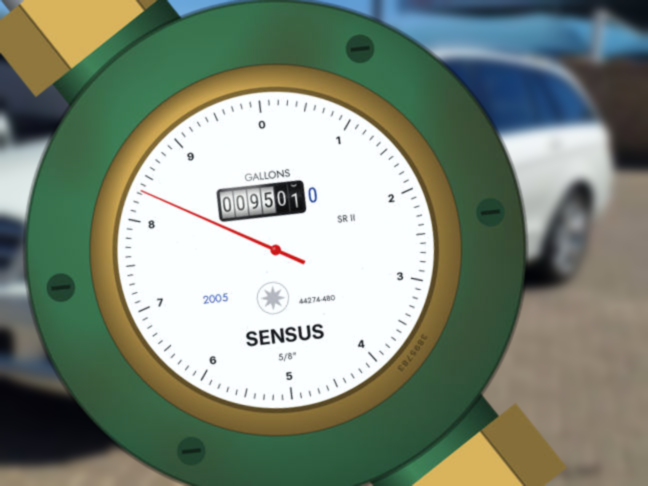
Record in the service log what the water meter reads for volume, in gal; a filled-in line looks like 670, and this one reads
95008.3
